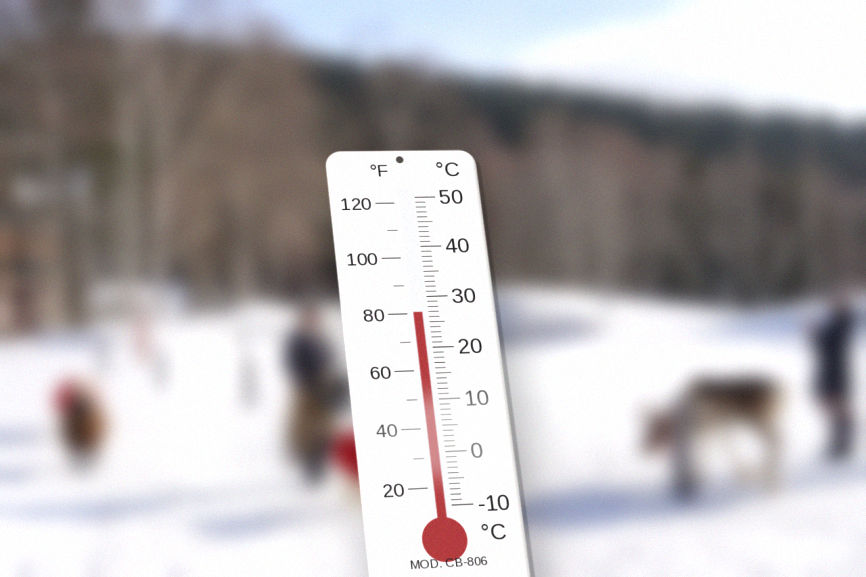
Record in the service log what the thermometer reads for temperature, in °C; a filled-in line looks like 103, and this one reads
27
